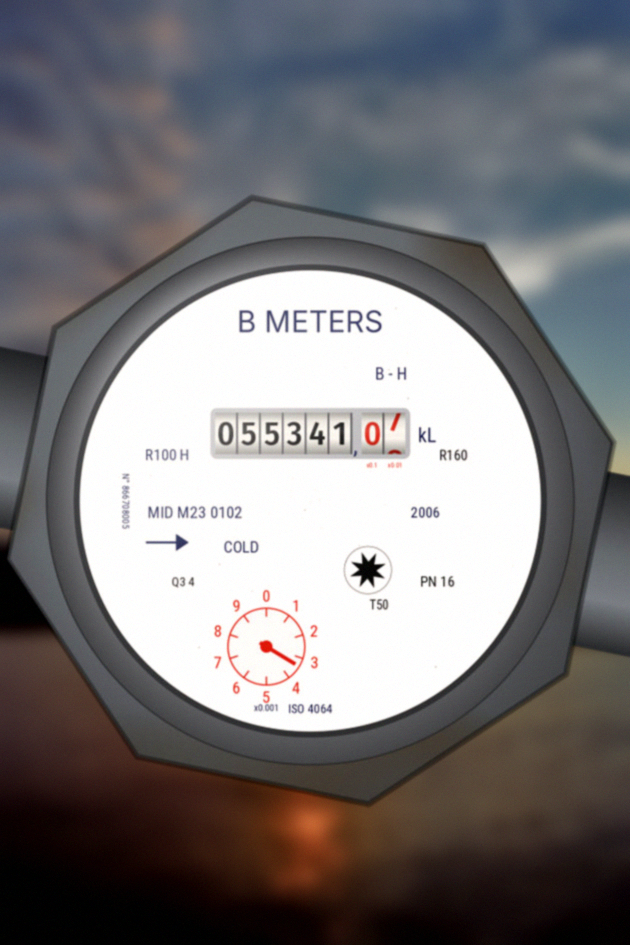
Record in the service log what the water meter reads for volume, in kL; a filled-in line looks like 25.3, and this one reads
55341.073
